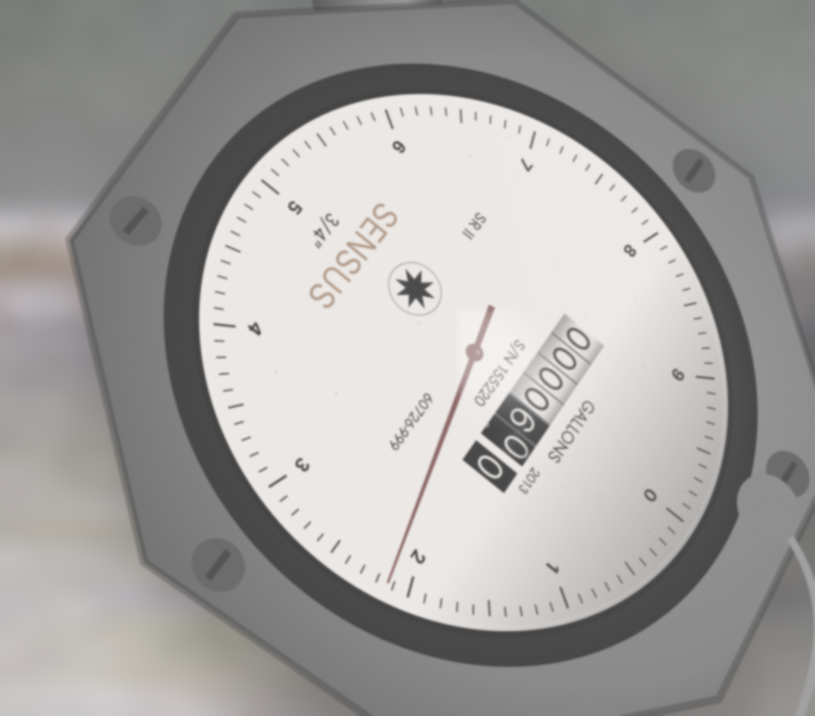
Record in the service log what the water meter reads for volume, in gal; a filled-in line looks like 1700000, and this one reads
602.1
